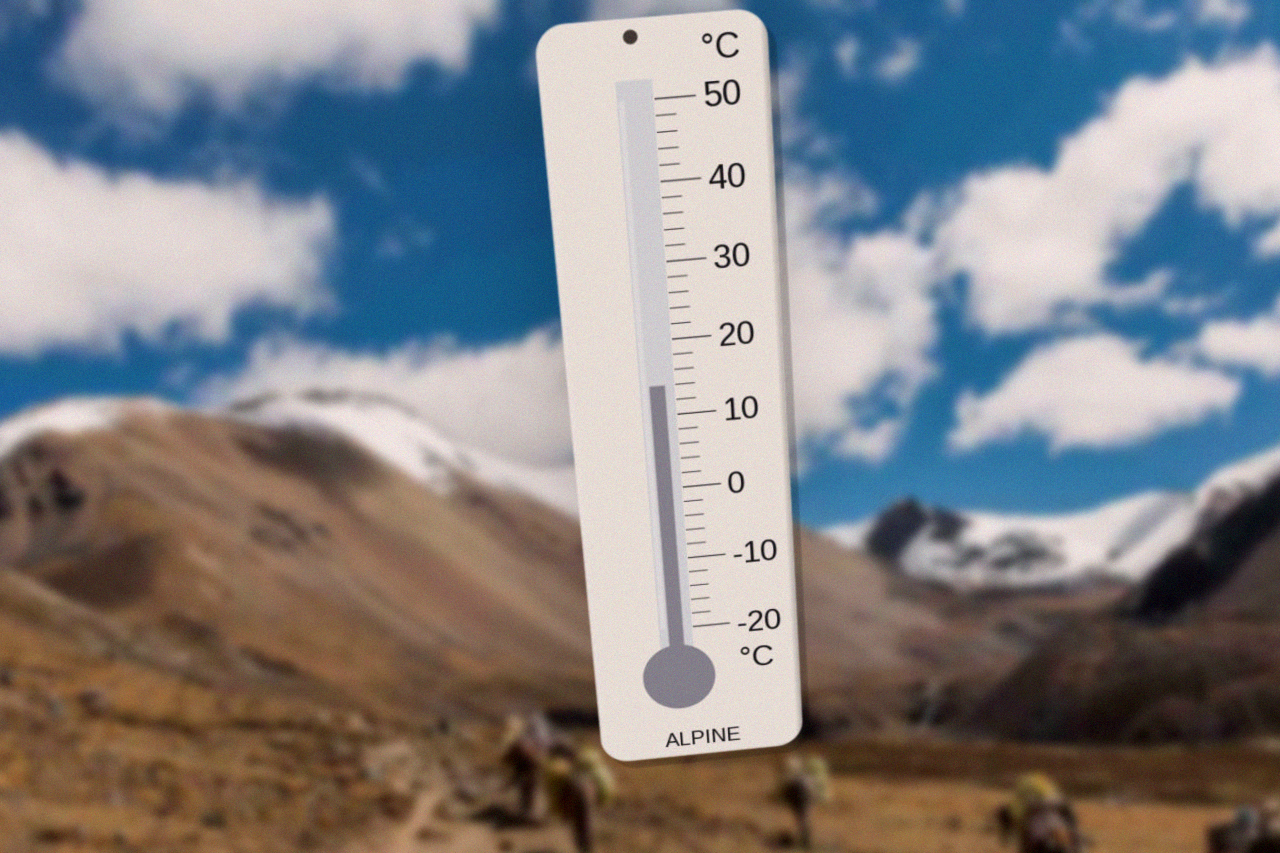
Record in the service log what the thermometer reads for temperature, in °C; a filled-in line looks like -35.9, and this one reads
14
